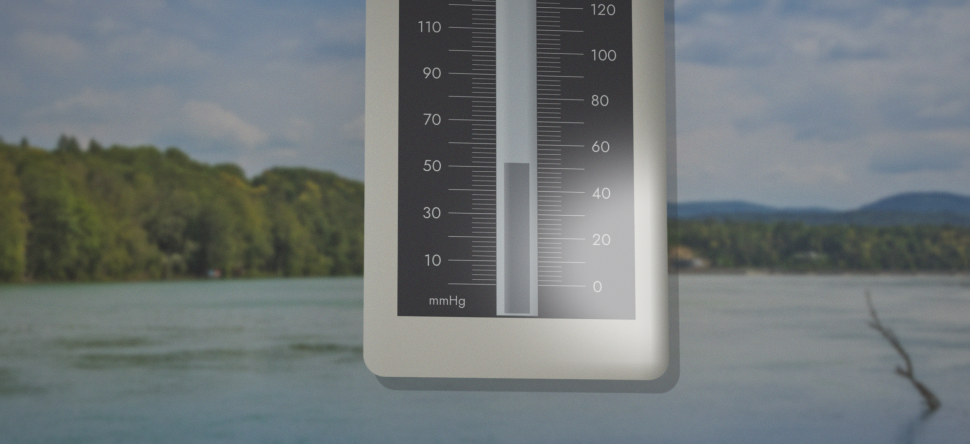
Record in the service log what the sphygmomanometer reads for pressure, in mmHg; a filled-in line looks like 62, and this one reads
52
